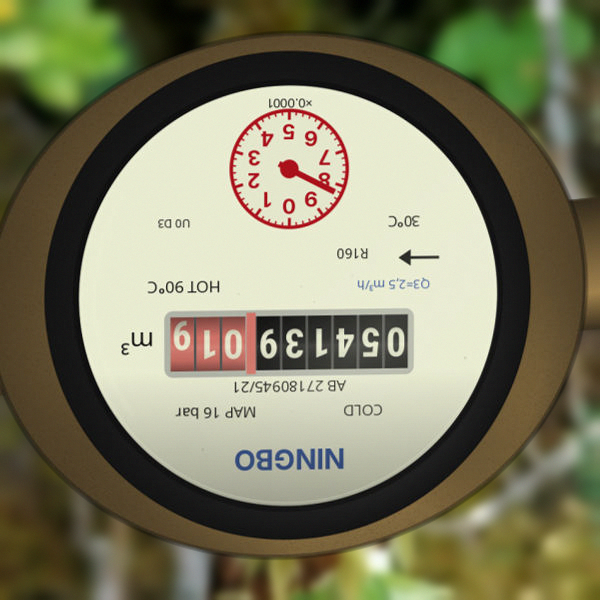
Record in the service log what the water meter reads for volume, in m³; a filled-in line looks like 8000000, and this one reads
54139.0188
